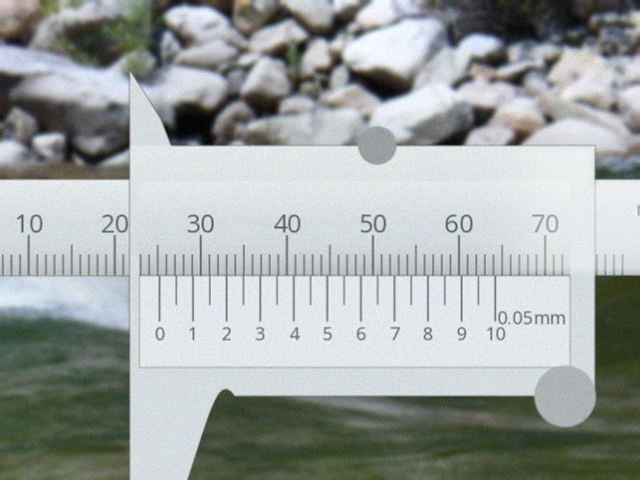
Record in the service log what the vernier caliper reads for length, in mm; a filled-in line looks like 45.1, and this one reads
25.2
